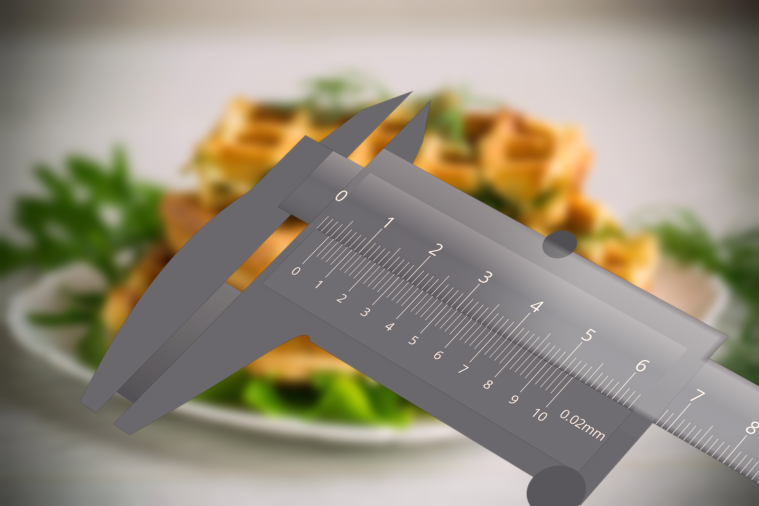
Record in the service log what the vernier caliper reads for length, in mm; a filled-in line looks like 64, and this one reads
3.8
